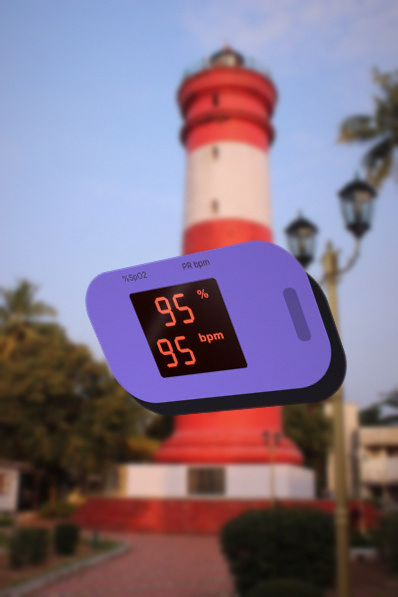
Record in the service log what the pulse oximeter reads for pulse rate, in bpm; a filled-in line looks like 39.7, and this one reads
95
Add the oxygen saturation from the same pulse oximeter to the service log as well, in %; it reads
95
